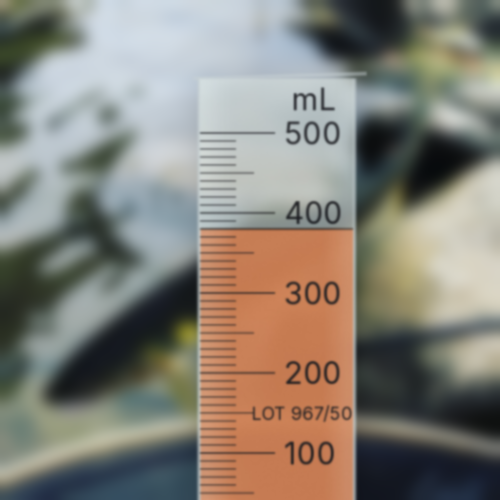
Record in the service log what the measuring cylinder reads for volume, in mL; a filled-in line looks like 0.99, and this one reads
380
